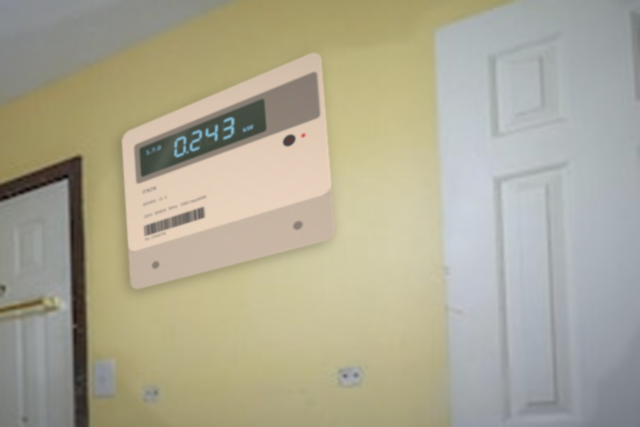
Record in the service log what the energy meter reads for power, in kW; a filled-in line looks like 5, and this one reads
0.243
